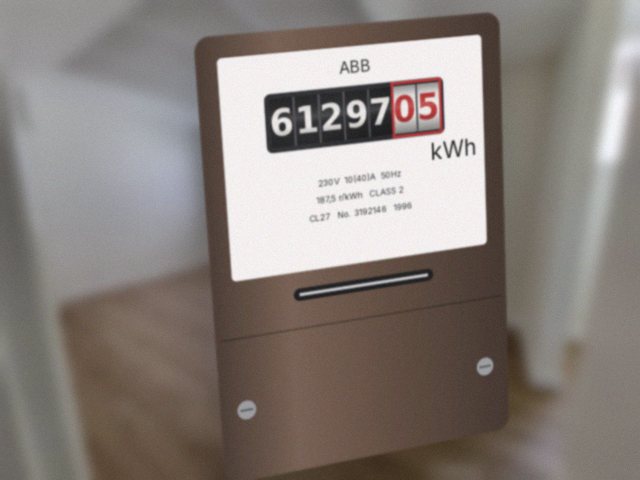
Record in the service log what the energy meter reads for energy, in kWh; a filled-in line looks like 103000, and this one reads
61297.05
